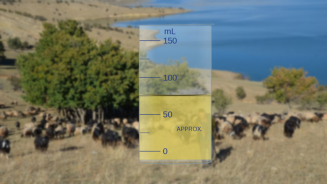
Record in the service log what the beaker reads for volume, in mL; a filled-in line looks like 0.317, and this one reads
75
